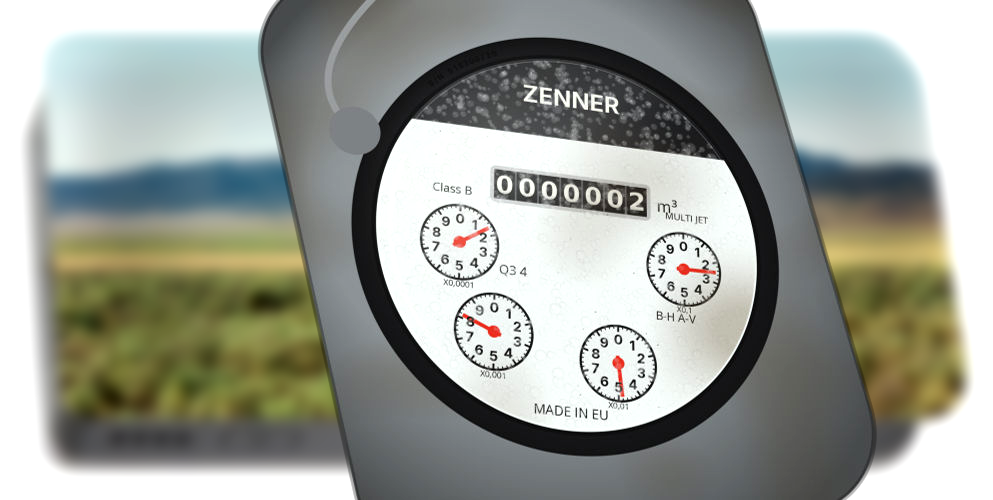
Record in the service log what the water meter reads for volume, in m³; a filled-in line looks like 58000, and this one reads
2.2481
